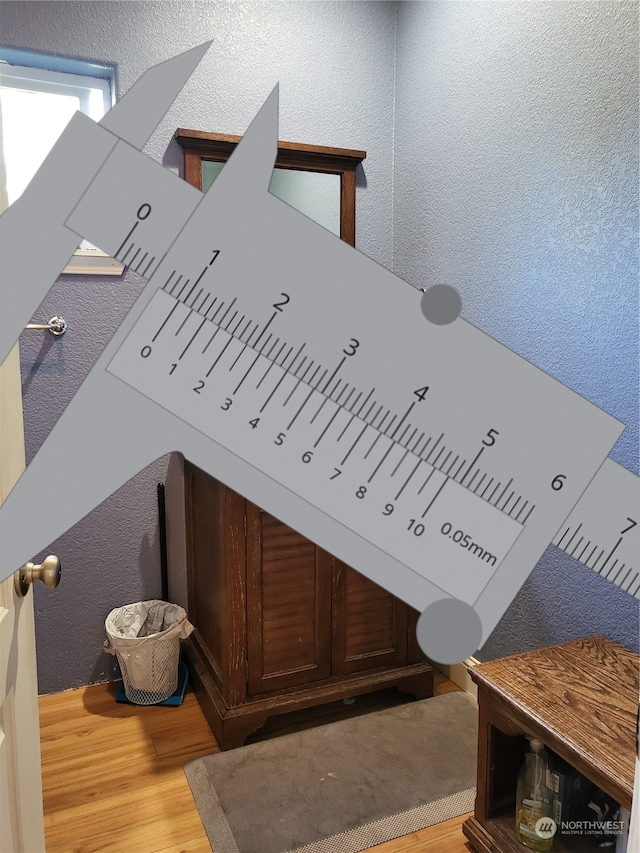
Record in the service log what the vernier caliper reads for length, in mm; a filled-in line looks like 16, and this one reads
9.4
